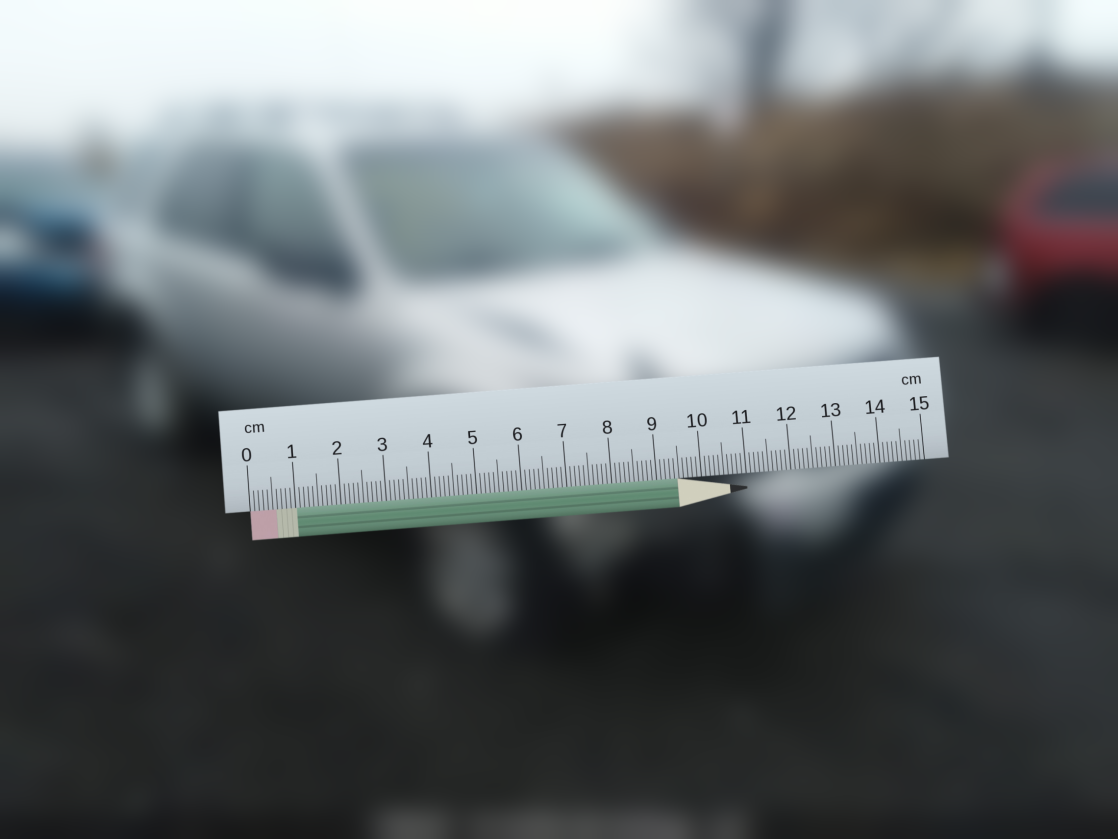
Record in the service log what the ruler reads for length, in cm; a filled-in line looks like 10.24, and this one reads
11
